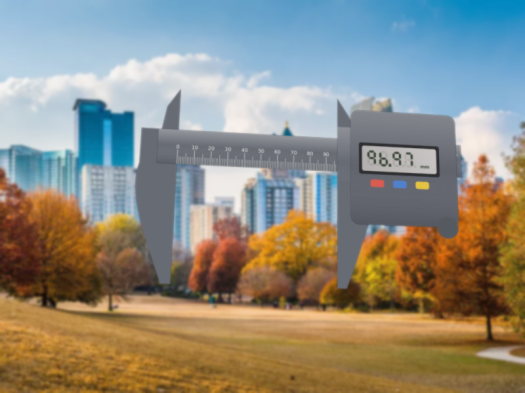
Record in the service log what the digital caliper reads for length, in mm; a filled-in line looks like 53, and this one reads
96.97
